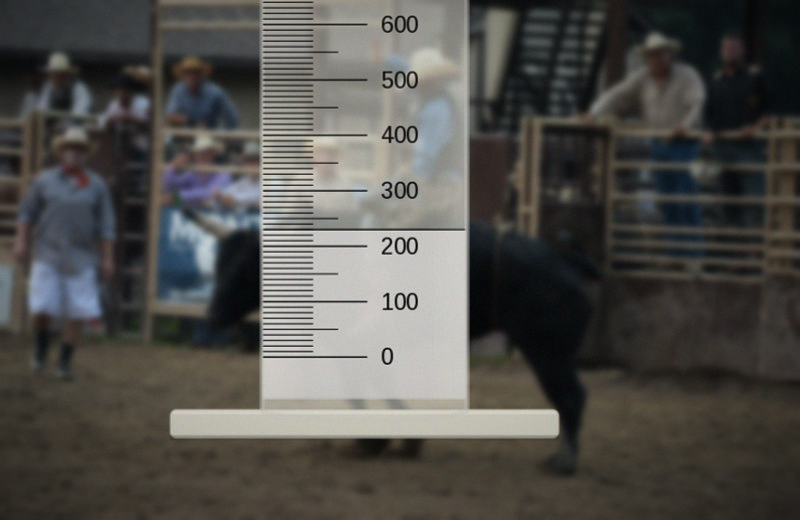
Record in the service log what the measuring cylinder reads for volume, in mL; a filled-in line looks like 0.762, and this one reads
230
